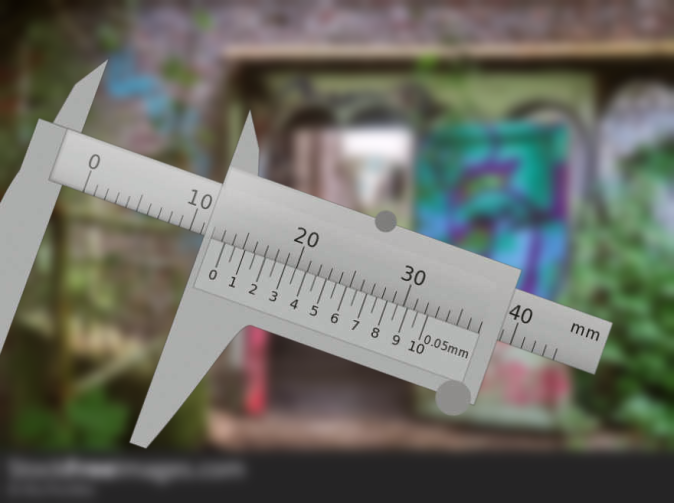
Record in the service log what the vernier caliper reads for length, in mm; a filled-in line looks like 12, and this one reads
13.3
